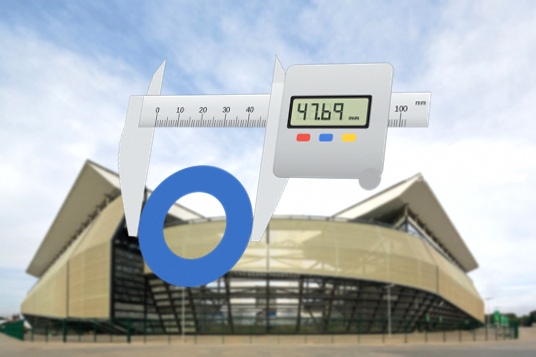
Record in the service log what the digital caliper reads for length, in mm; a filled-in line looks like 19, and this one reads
47.69
